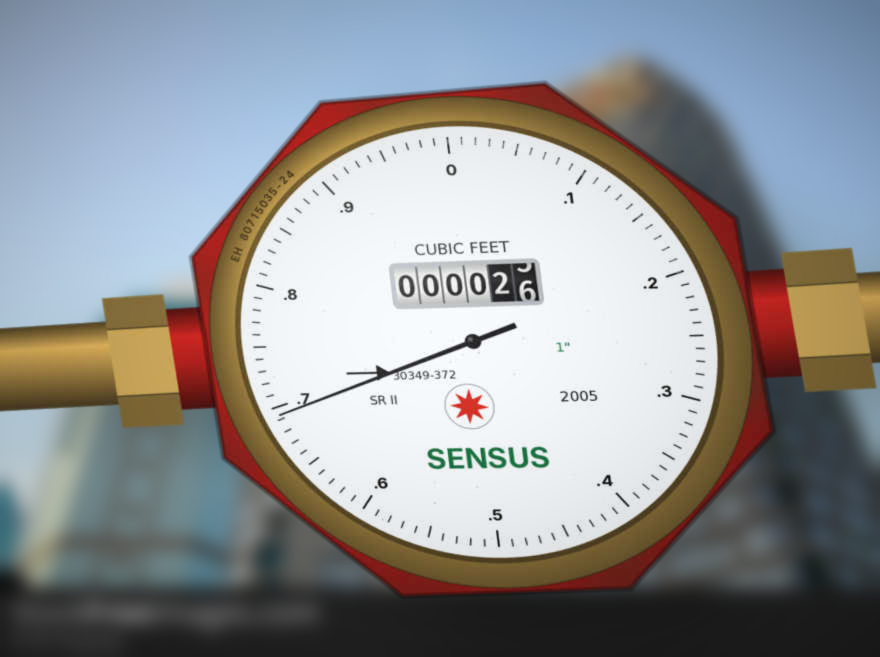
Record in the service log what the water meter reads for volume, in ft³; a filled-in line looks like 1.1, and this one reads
25.69
